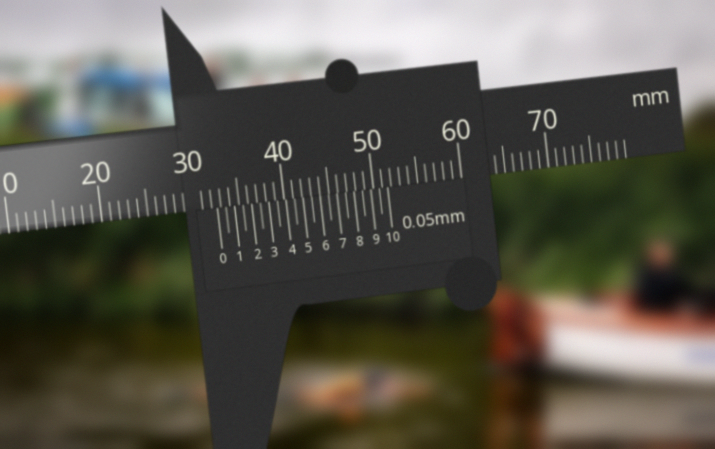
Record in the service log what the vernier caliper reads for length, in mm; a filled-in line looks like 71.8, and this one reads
32.6
